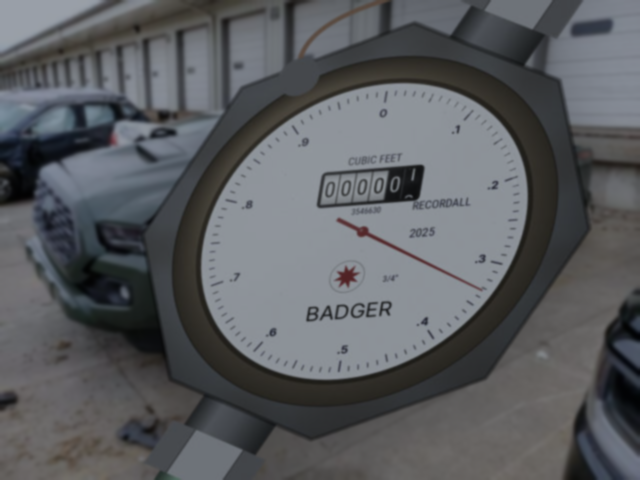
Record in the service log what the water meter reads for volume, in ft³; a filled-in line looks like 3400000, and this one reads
1.33
